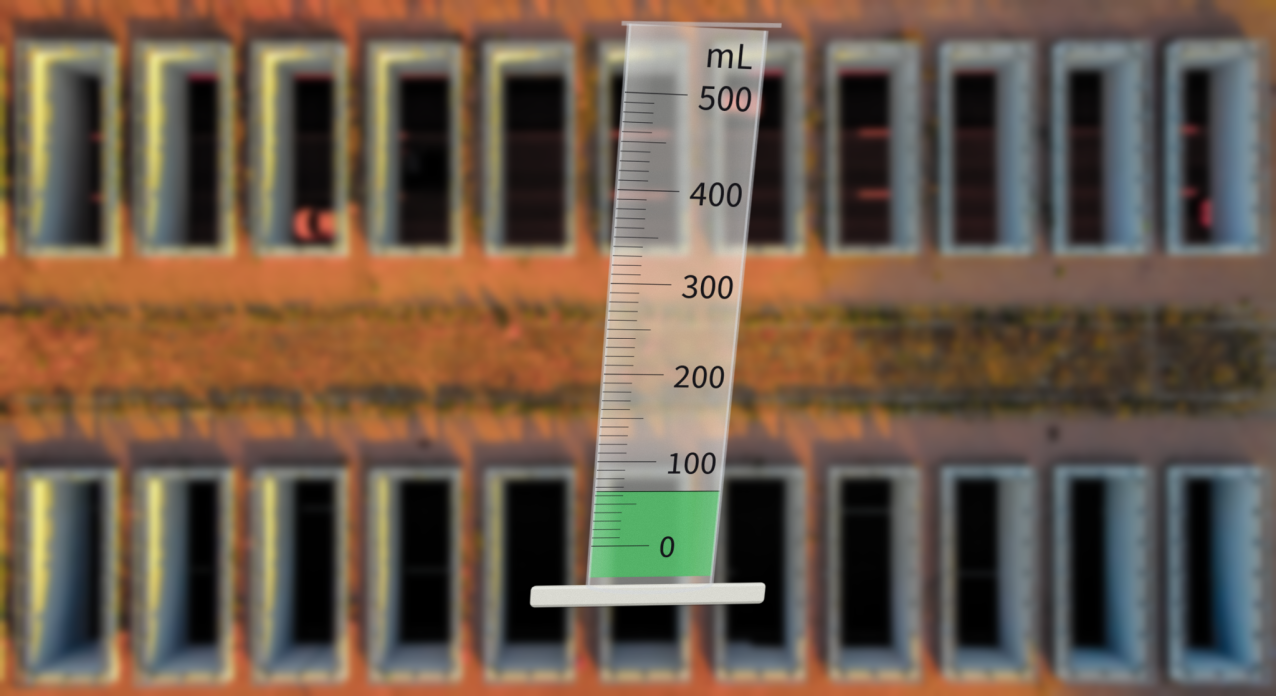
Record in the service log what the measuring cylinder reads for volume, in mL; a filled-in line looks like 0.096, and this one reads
65
